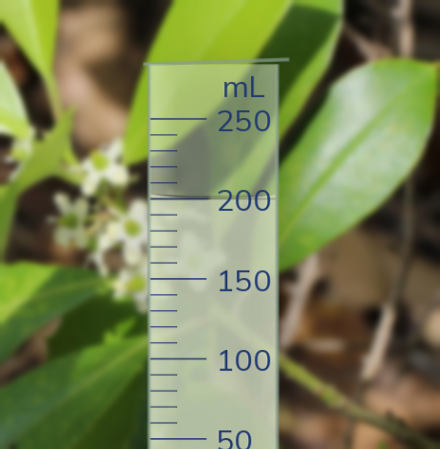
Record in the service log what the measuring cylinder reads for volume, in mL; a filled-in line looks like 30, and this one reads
200
